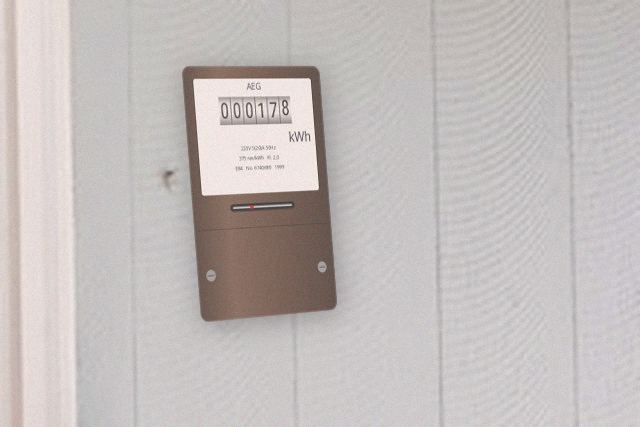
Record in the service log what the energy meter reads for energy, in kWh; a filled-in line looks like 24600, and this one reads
178
